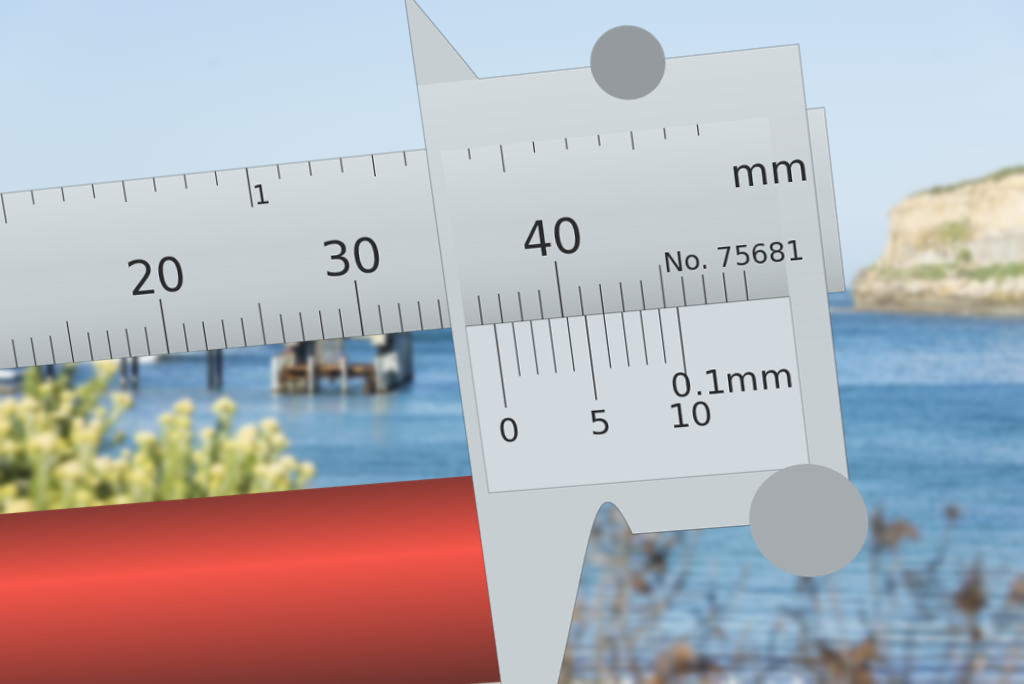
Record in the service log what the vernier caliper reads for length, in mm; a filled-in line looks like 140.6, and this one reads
36.6
